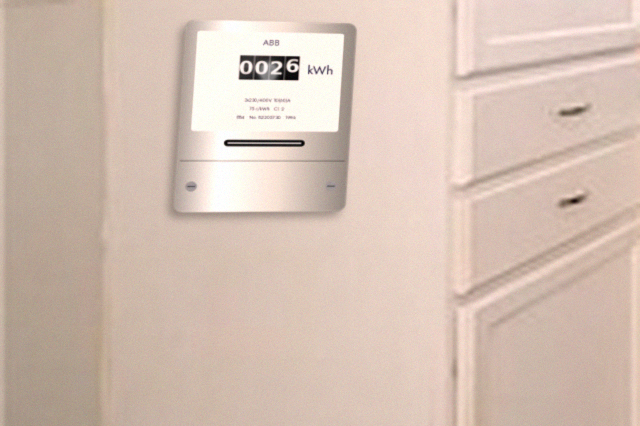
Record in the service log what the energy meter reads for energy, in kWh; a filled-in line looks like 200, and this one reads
26
